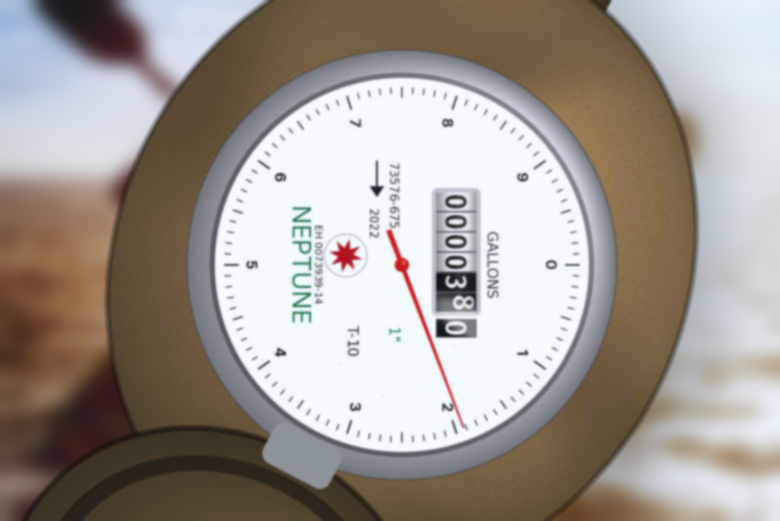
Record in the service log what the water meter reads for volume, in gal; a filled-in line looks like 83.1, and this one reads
381.9
